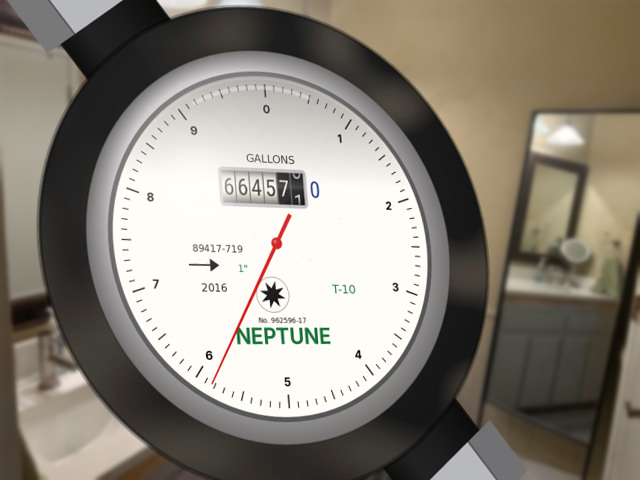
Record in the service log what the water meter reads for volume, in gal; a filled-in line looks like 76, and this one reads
6645705.8
